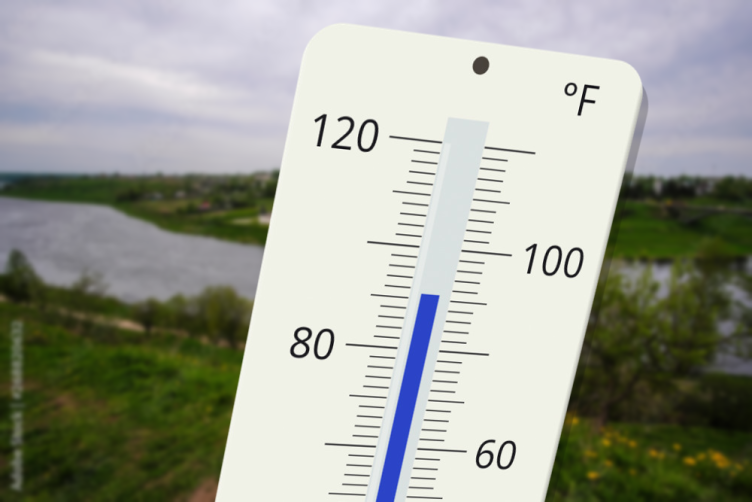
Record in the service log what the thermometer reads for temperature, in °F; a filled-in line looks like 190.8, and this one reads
91
